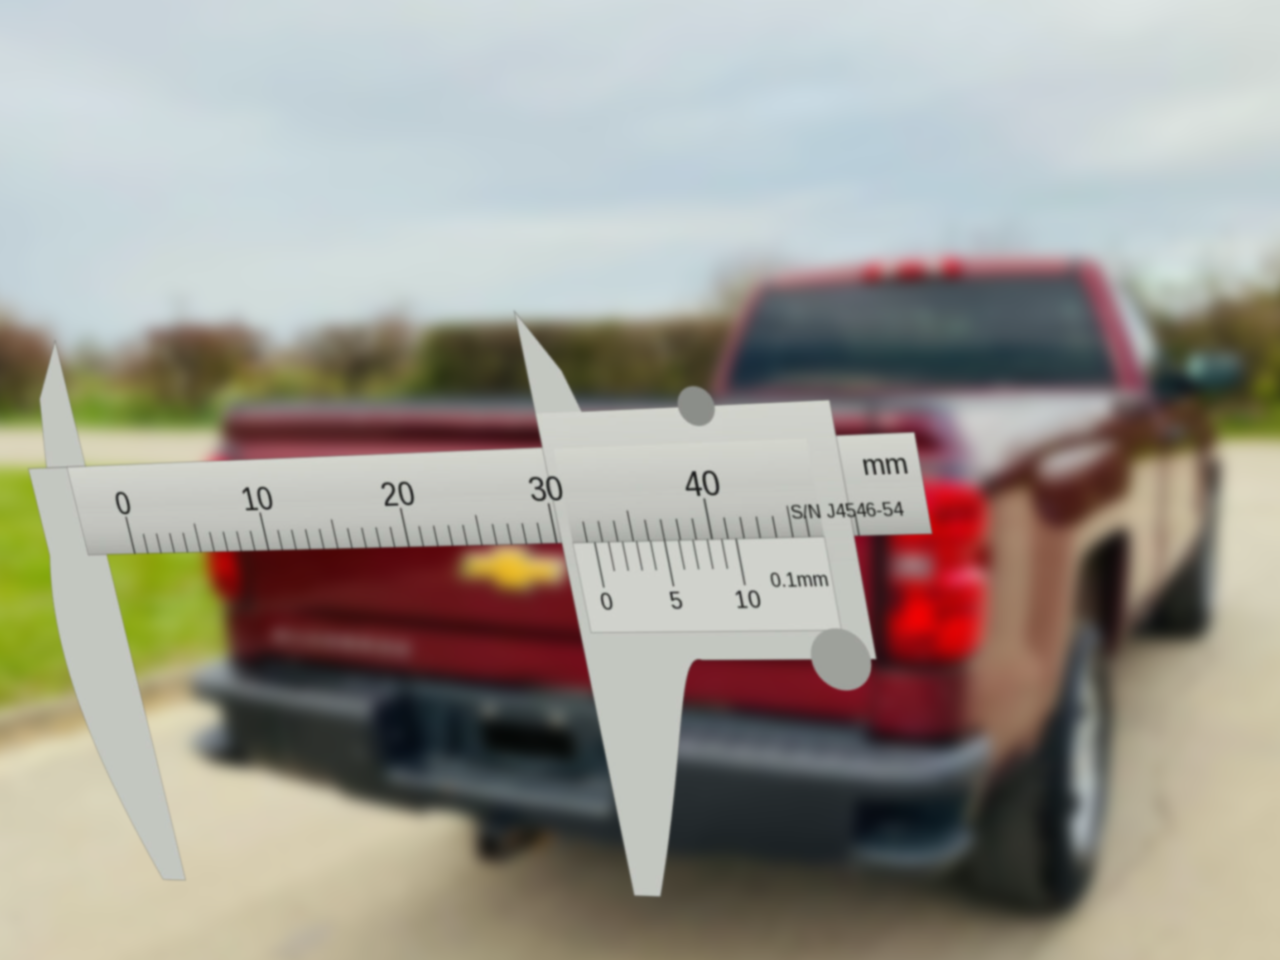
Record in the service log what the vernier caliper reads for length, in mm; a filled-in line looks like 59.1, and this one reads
32.5
